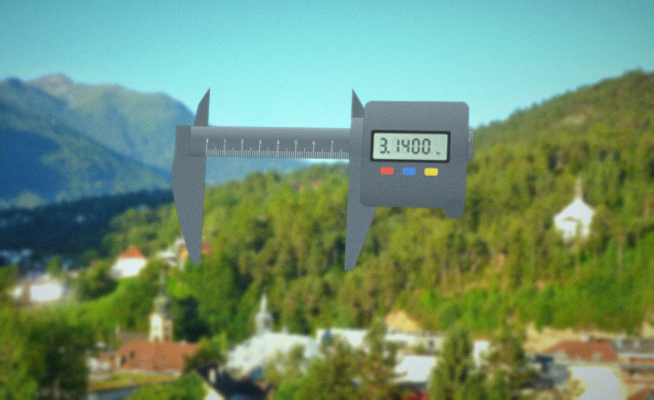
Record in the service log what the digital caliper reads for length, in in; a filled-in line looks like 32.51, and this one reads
3.1400
